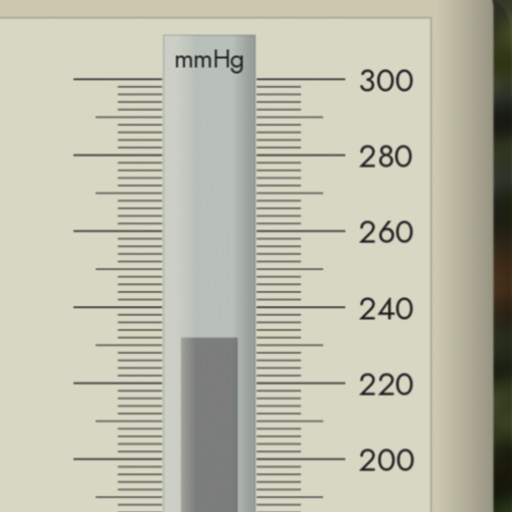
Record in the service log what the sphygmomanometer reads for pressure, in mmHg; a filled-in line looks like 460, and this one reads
232
